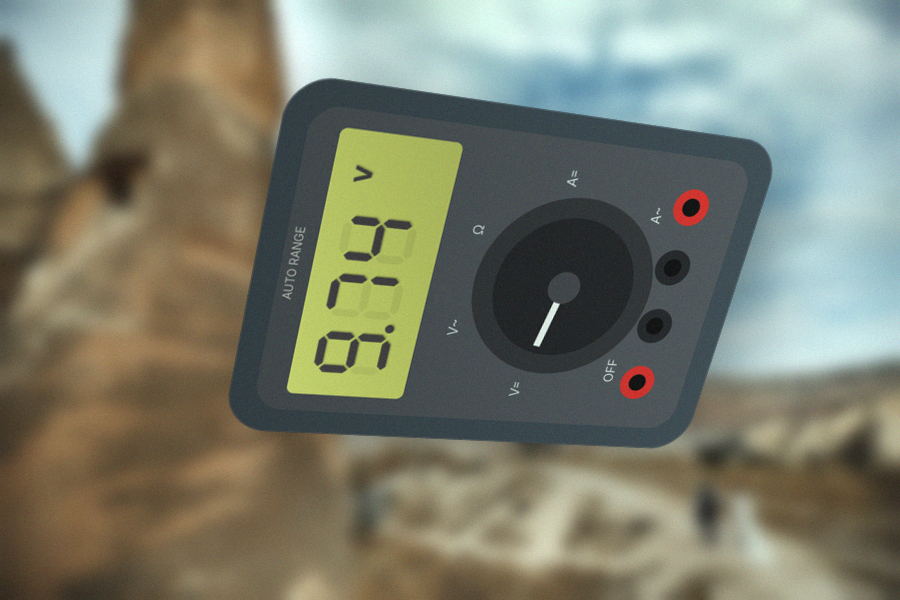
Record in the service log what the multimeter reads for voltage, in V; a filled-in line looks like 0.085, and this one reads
9.74
